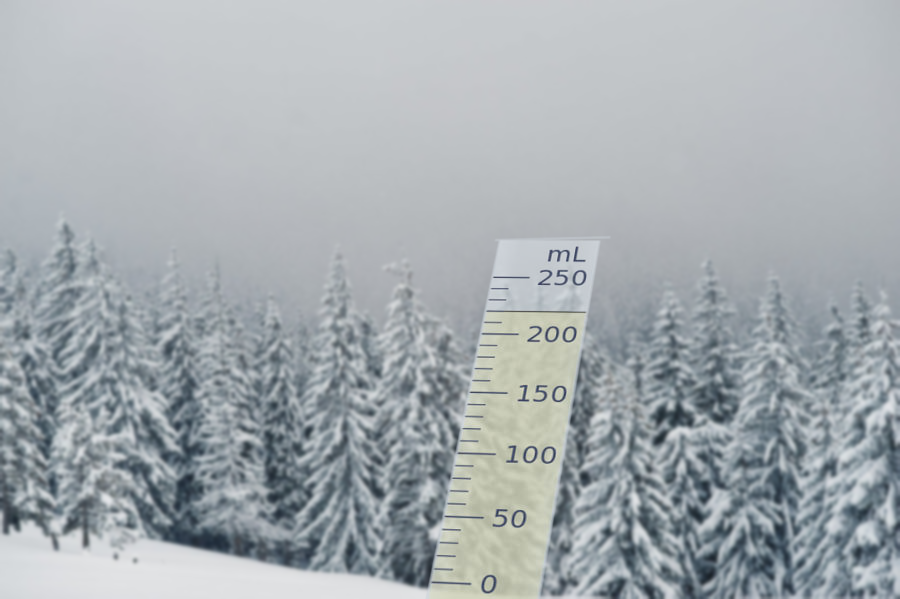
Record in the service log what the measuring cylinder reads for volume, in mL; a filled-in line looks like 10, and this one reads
220
